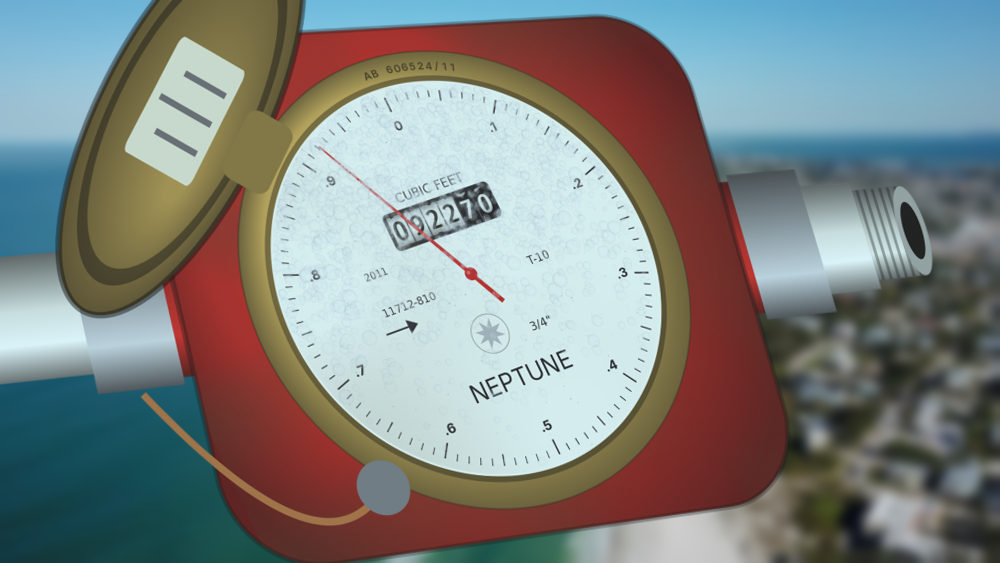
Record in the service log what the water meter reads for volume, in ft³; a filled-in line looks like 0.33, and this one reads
92269.92
